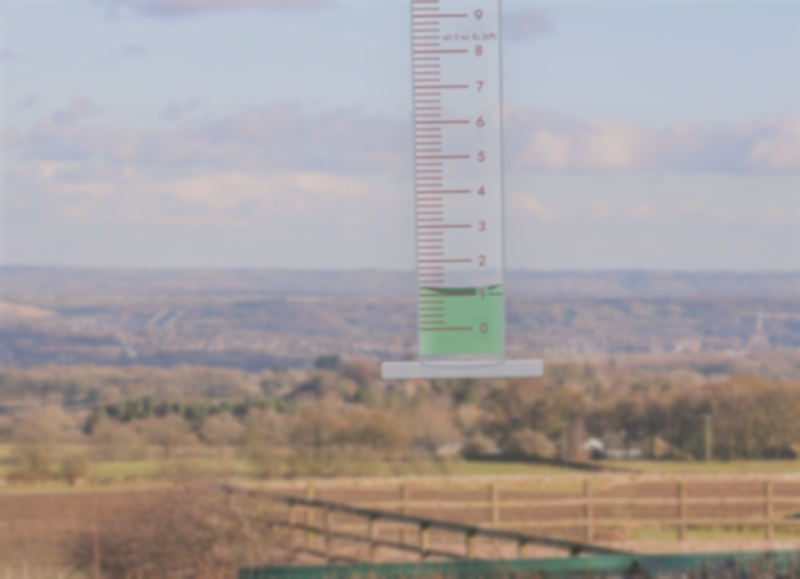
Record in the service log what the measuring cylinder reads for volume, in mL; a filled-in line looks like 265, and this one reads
1
